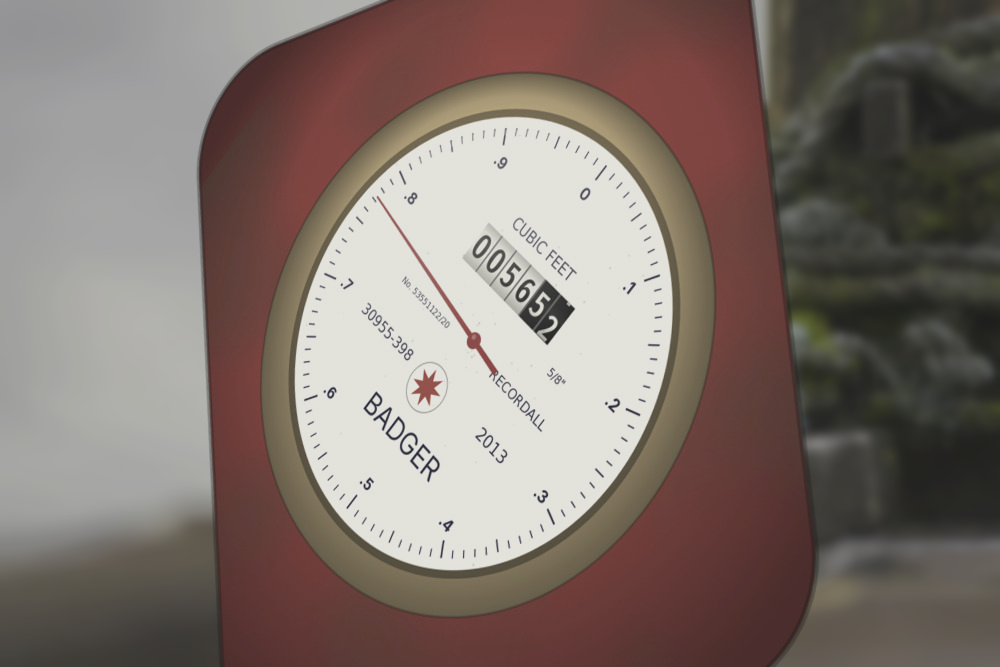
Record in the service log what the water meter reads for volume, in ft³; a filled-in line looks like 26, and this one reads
5651.77
